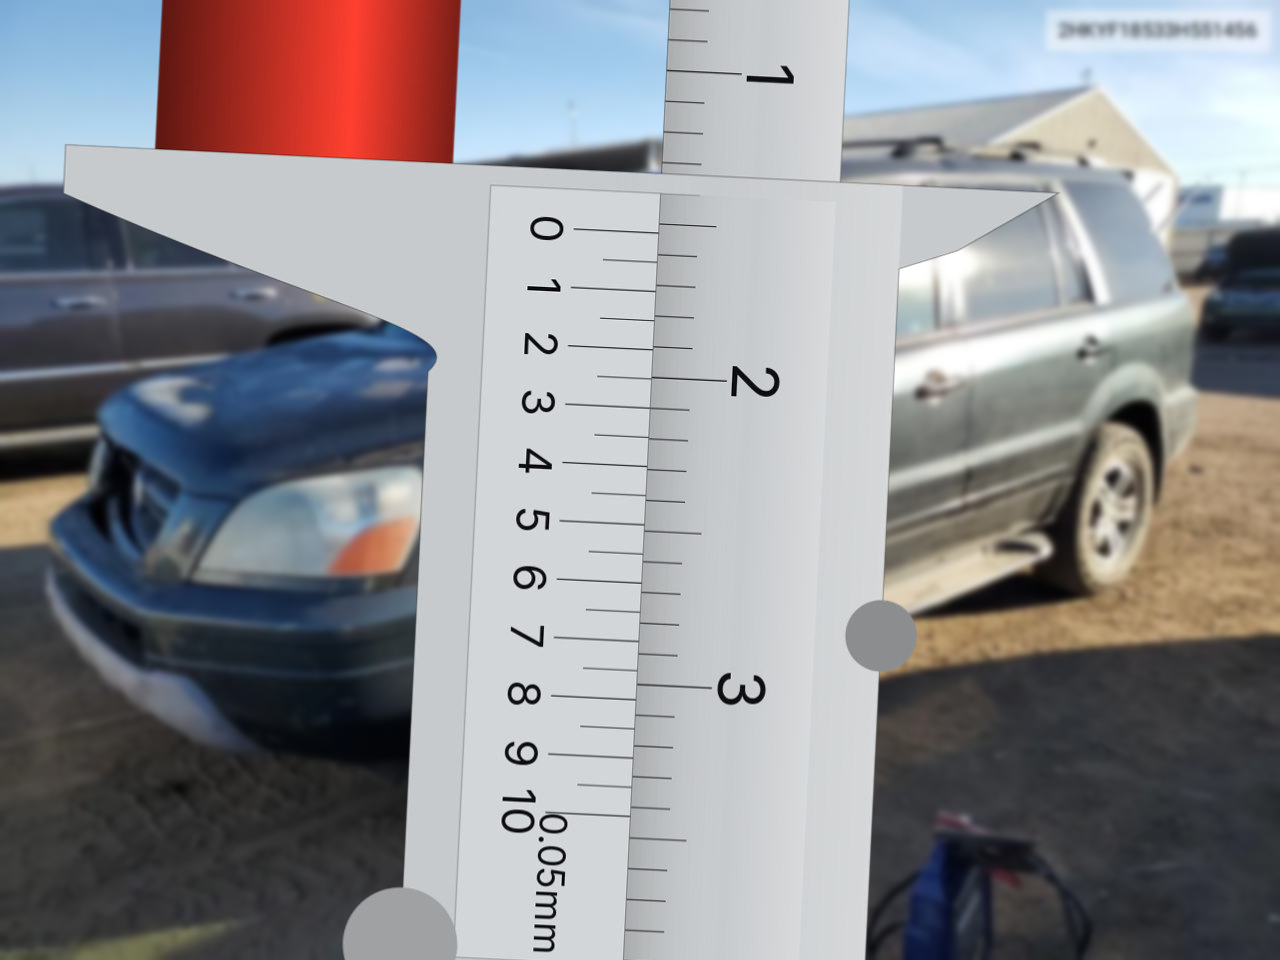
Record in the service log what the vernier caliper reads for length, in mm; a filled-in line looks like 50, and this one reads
15.30
